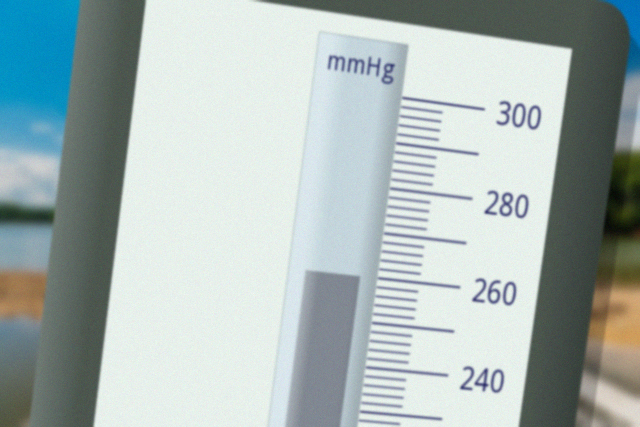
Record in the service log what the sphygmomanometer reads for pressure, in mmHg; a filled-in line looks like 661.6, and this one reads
260
